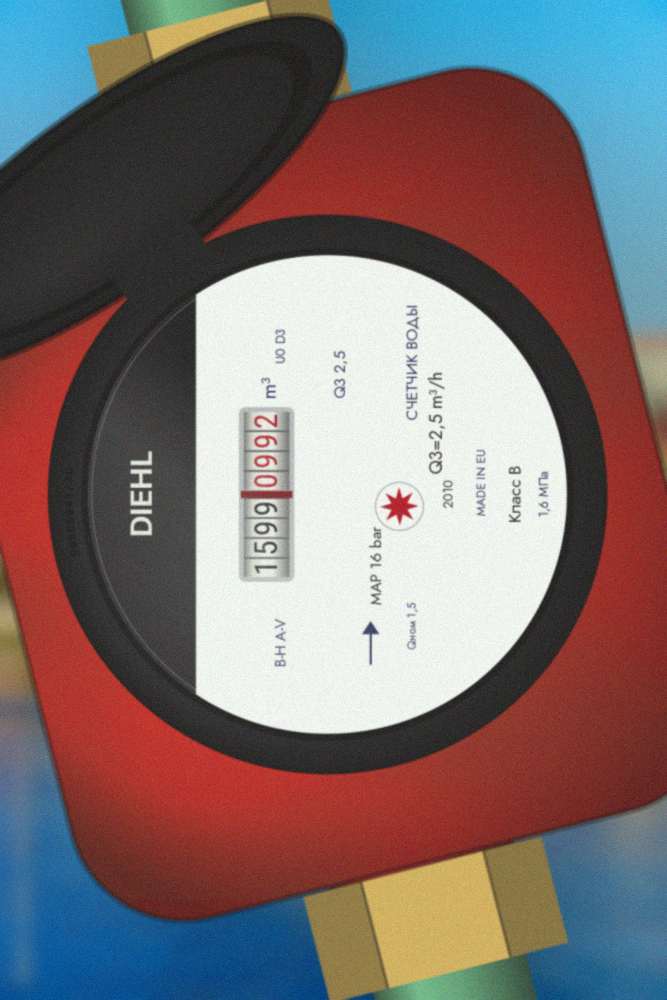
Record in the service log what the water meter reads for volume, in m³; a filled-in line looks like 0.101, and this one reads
1599.0992
